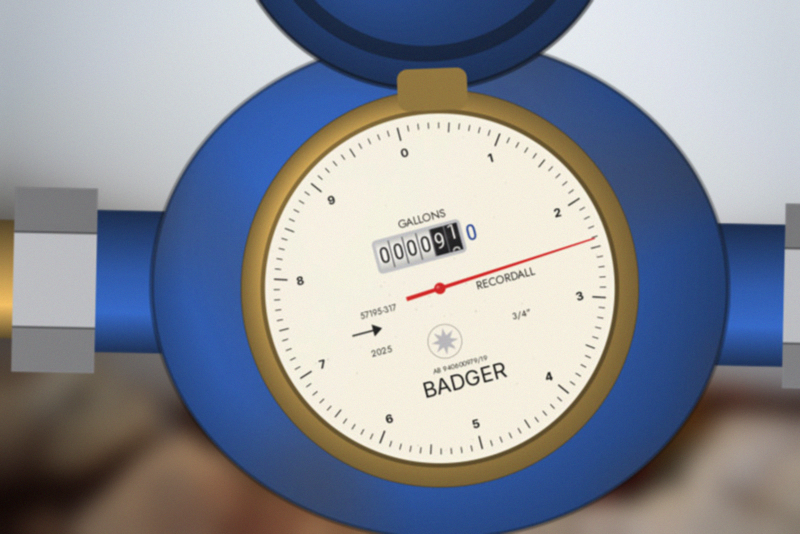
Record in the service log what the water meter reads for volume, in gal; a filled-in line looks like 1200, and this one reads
912.4
